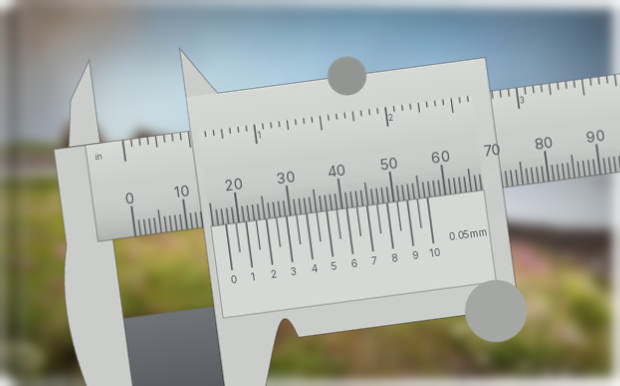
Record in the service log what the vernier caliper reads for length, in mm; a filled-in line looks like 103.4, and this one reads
17.5
